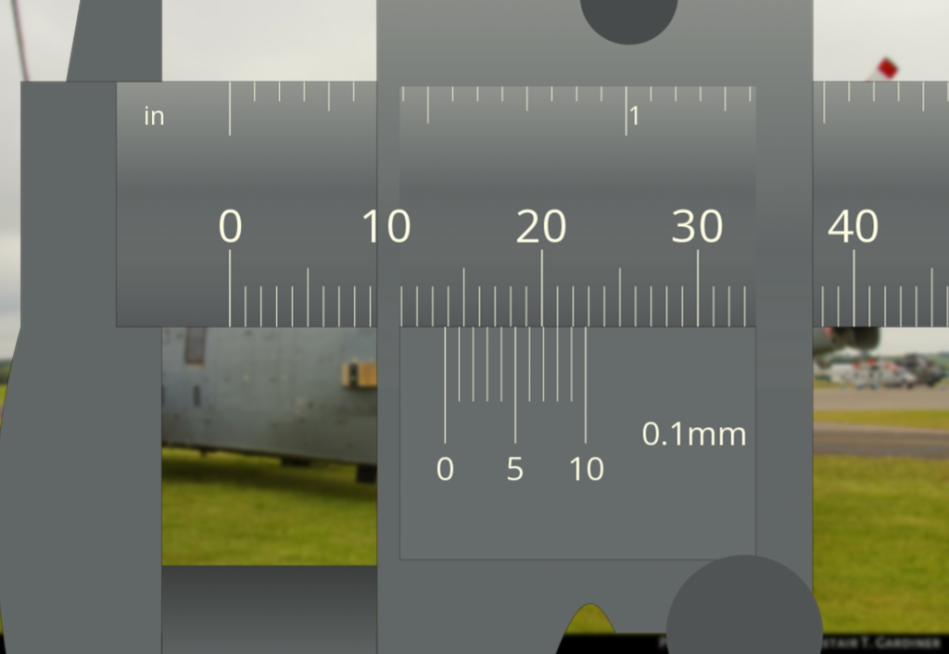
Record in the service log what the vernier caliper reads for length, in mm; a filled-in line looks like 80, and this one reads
13.8
